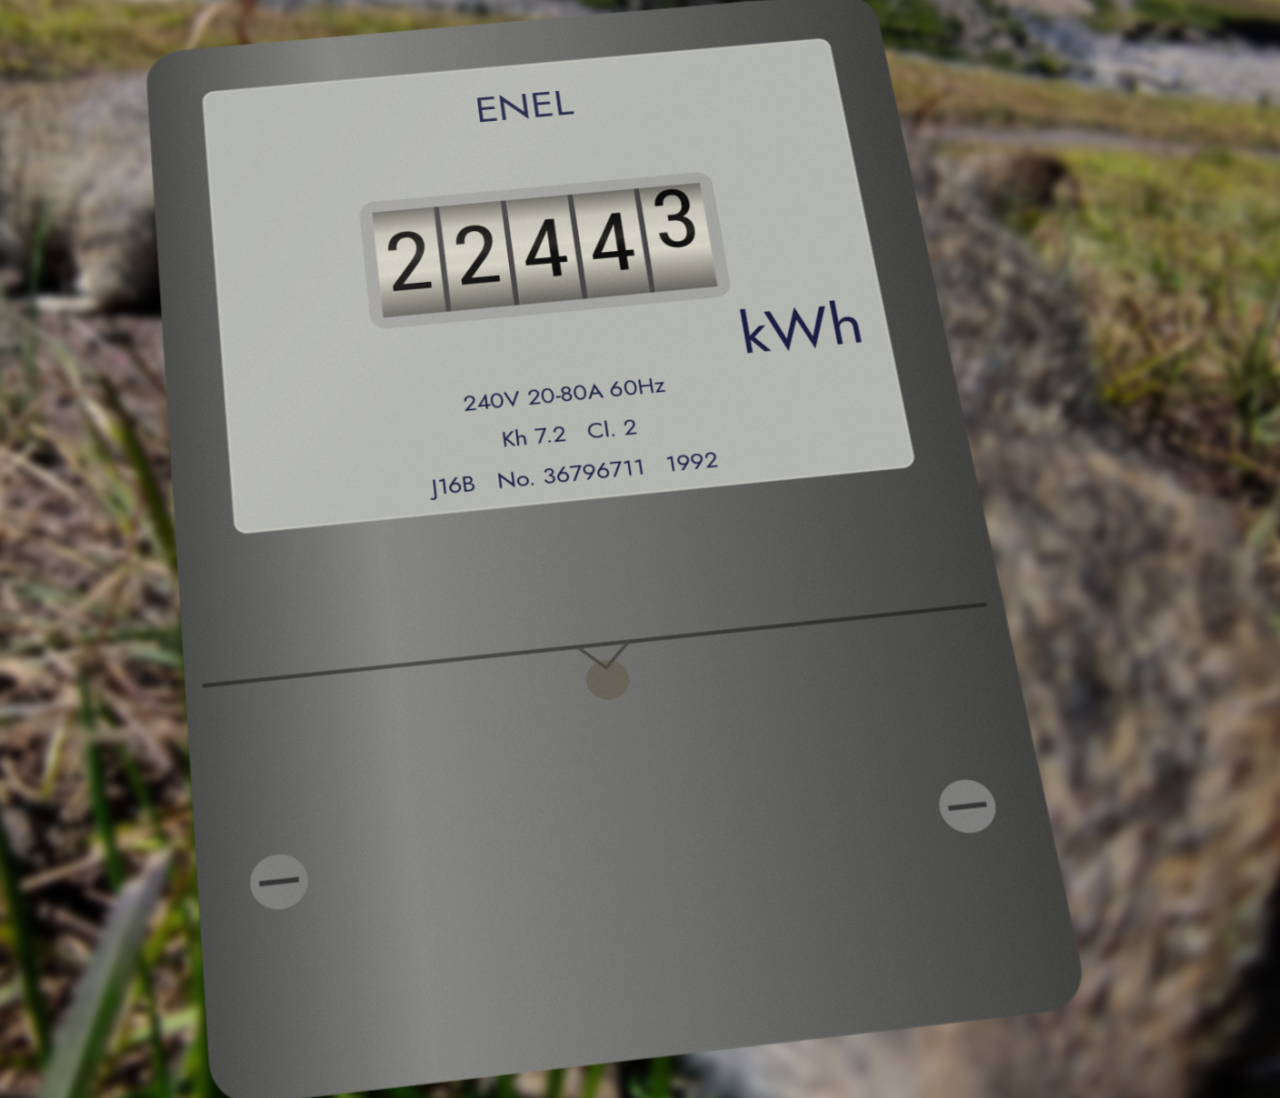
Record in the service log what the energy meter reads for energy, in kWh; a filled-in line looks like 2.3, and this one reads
22443
